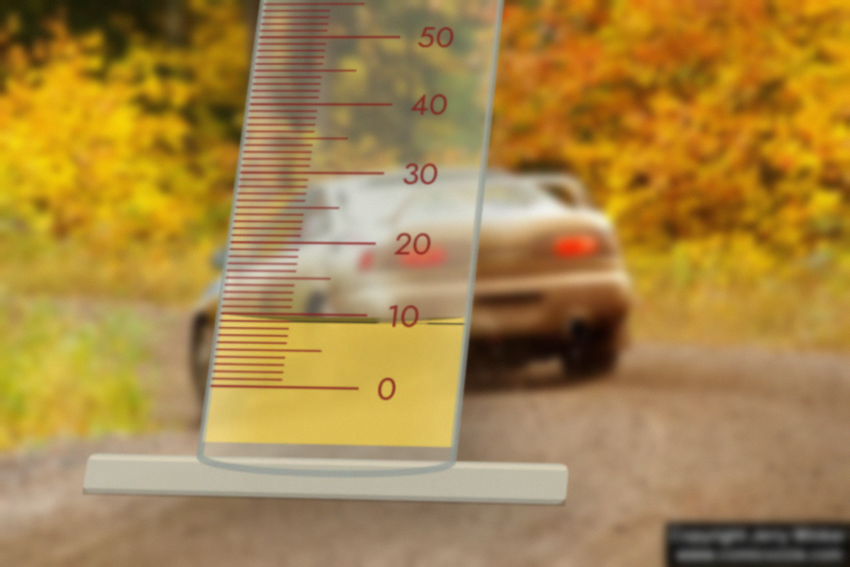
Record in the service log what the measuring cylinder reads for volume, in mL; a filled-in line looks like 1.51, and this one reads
9
